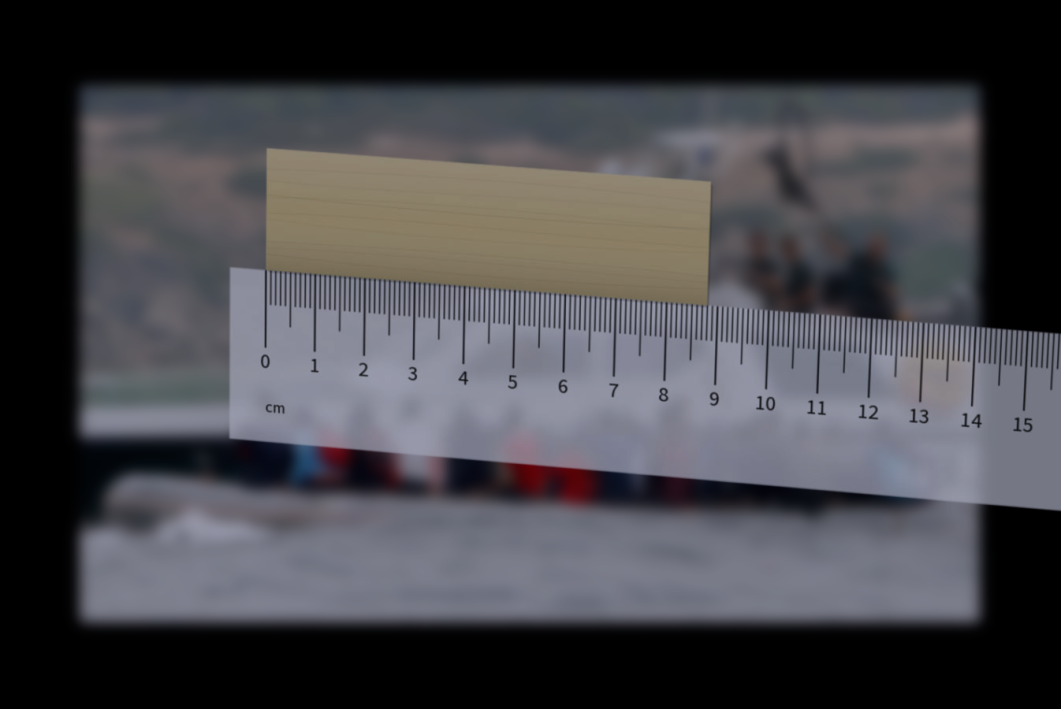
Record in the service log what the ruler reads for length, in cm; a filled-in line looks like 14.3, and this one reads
8.8
